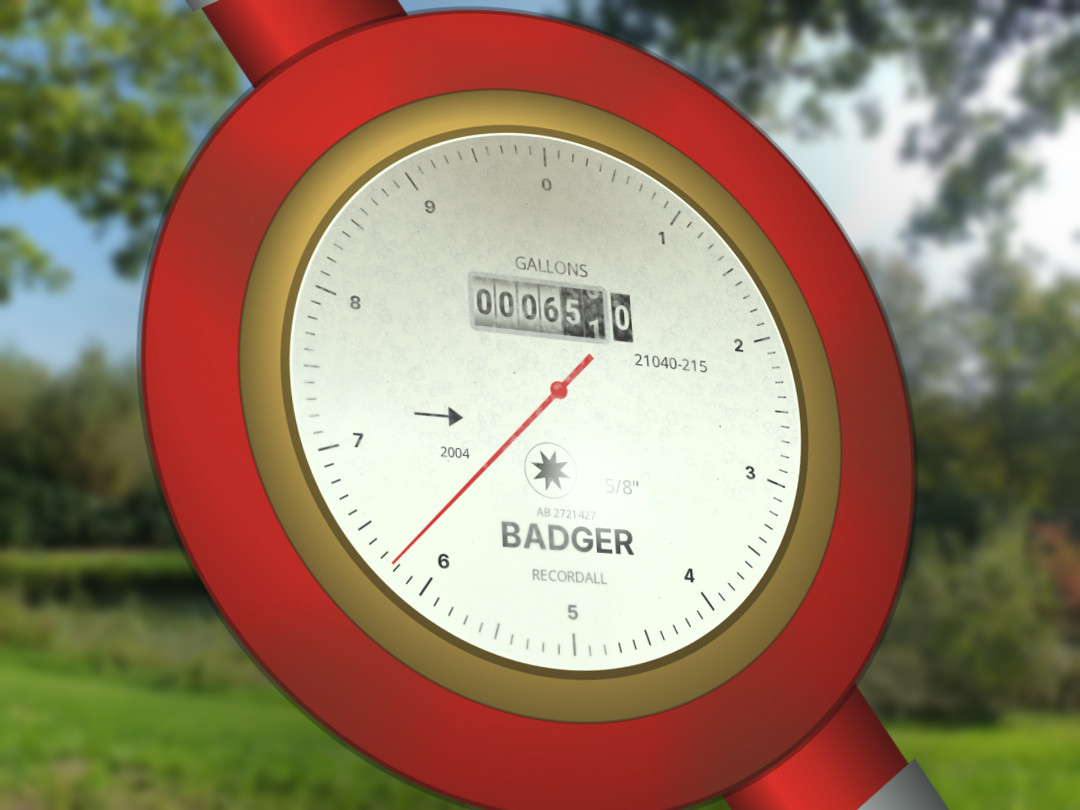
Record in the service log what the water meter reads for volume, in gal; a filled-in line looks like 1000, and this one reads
6506.2
